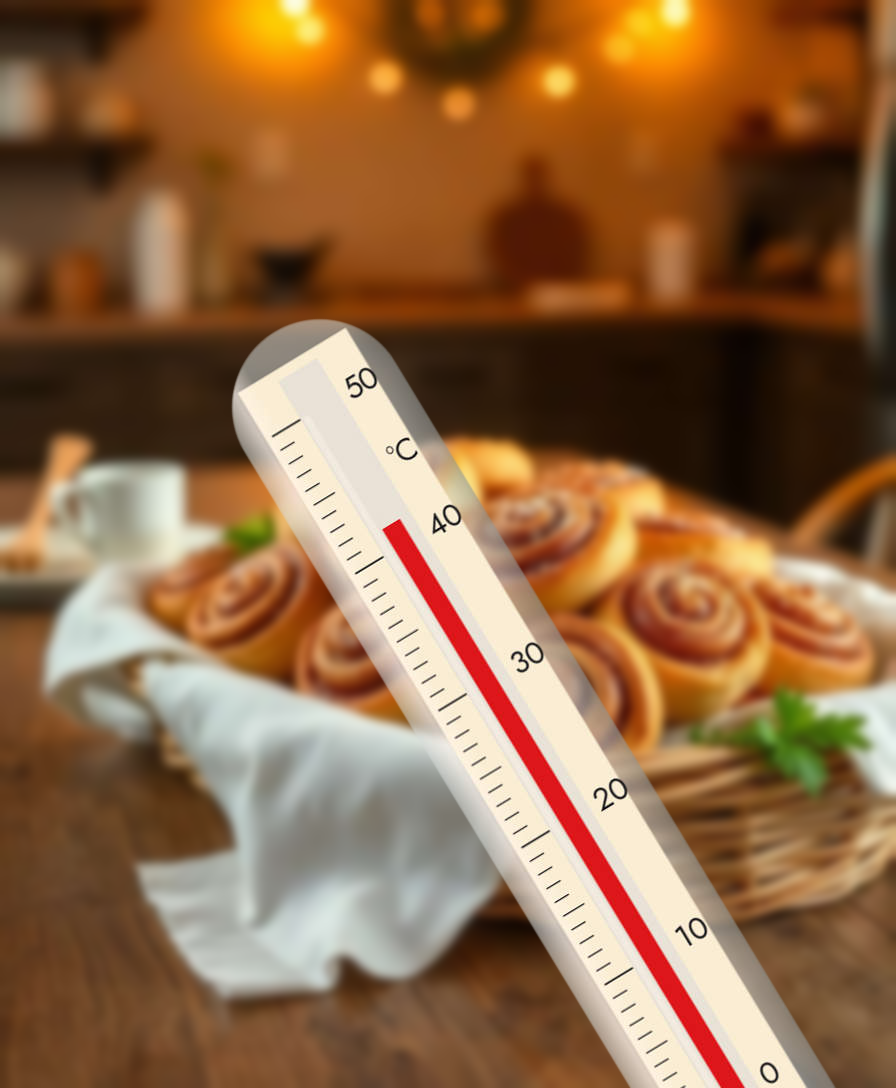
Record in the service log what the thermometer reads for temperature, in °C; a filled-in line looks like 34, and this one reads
41.5
